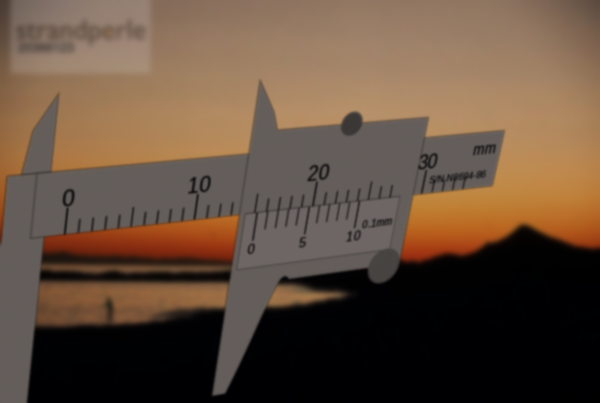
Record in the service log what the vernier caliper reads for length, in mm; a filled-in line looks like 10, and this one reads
15.2
